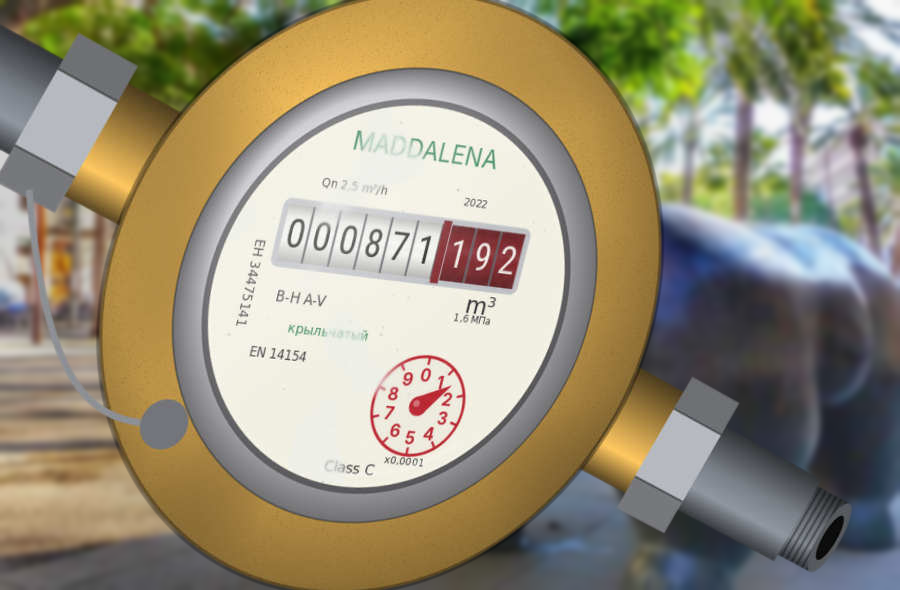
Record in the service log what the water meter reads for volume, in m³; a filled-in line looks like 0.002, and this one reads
871.1921
